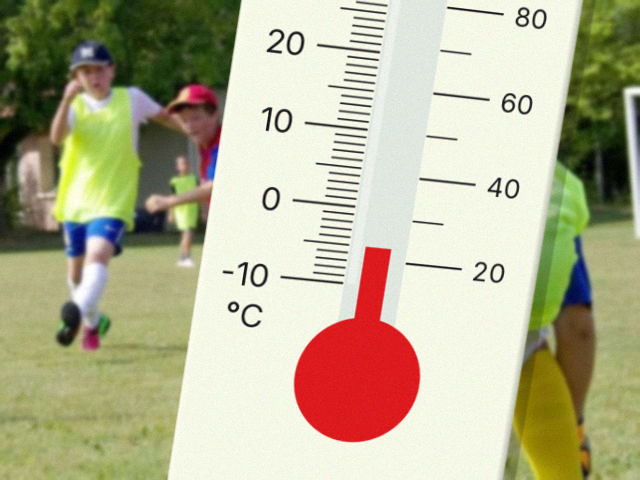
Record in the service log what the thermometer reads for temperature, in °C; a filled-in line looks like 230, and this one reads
-5
